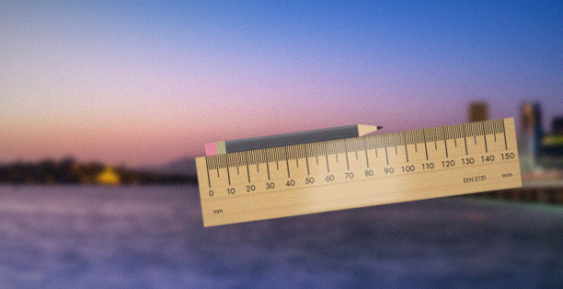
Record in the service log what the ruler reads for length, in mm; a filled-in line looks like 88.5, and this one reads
90
